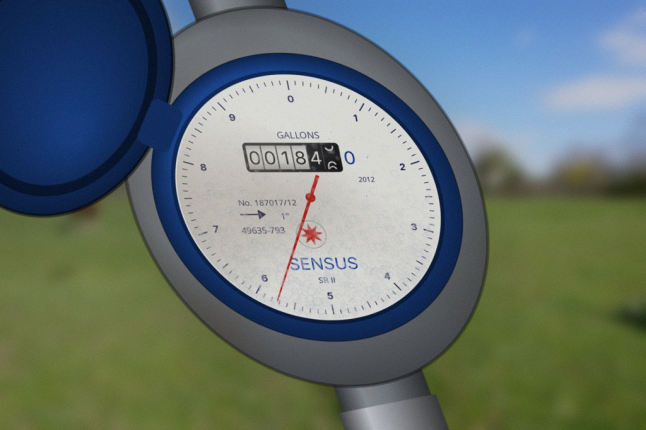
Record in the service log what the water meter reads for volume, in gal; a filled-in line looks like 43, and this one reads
18455.7
